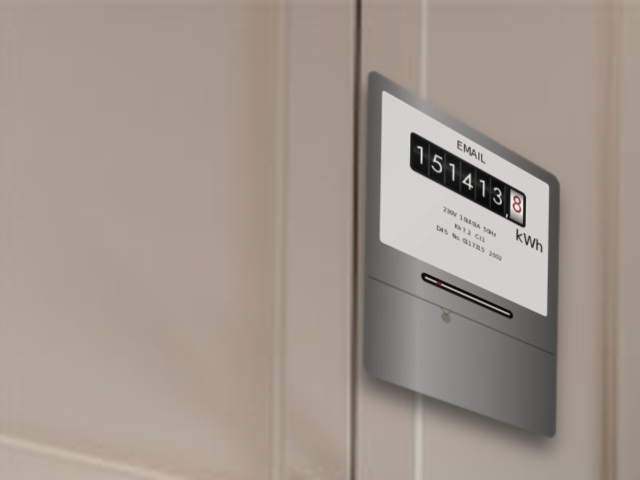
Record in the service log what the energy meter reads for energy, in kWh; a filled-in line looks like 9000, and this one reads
151413.8
